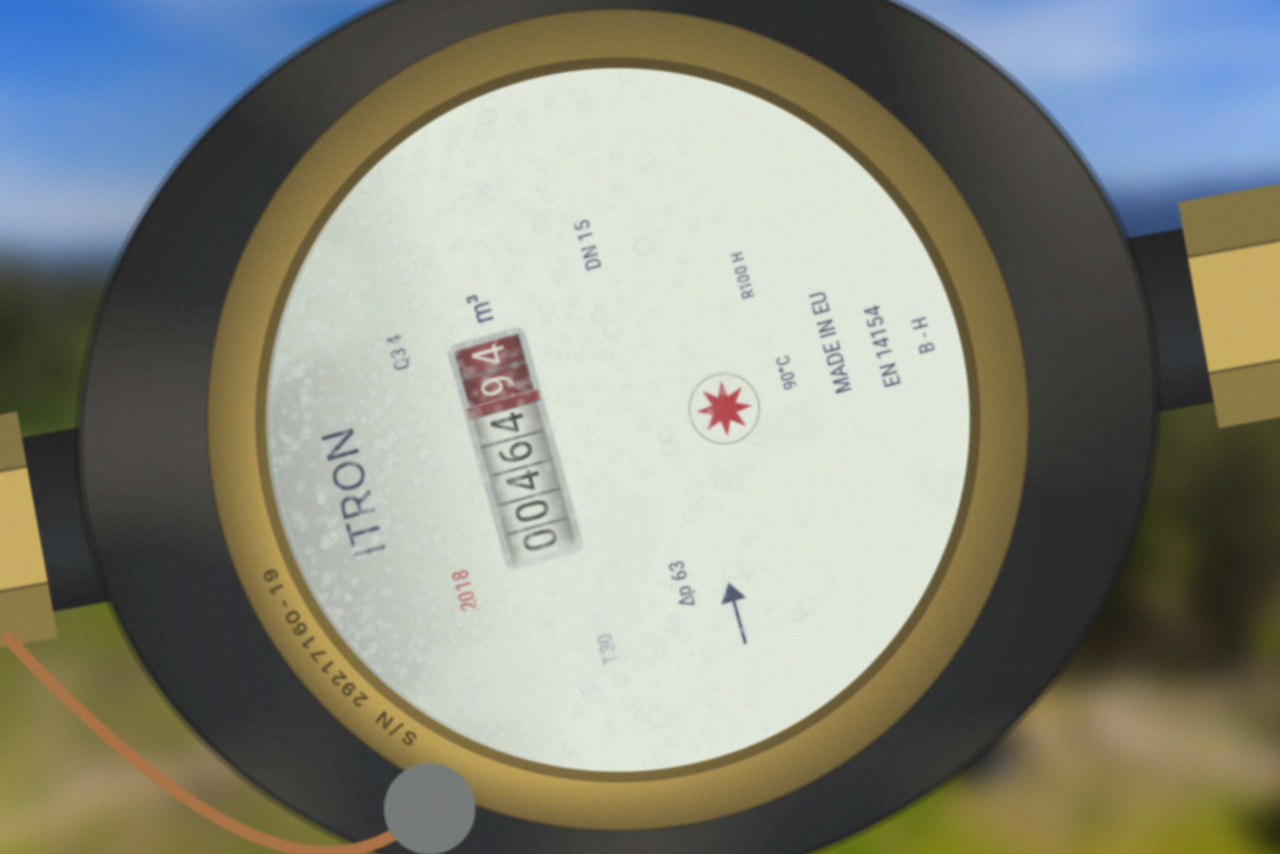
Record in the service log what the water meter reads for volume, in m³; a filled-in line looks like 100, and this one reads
464.94
